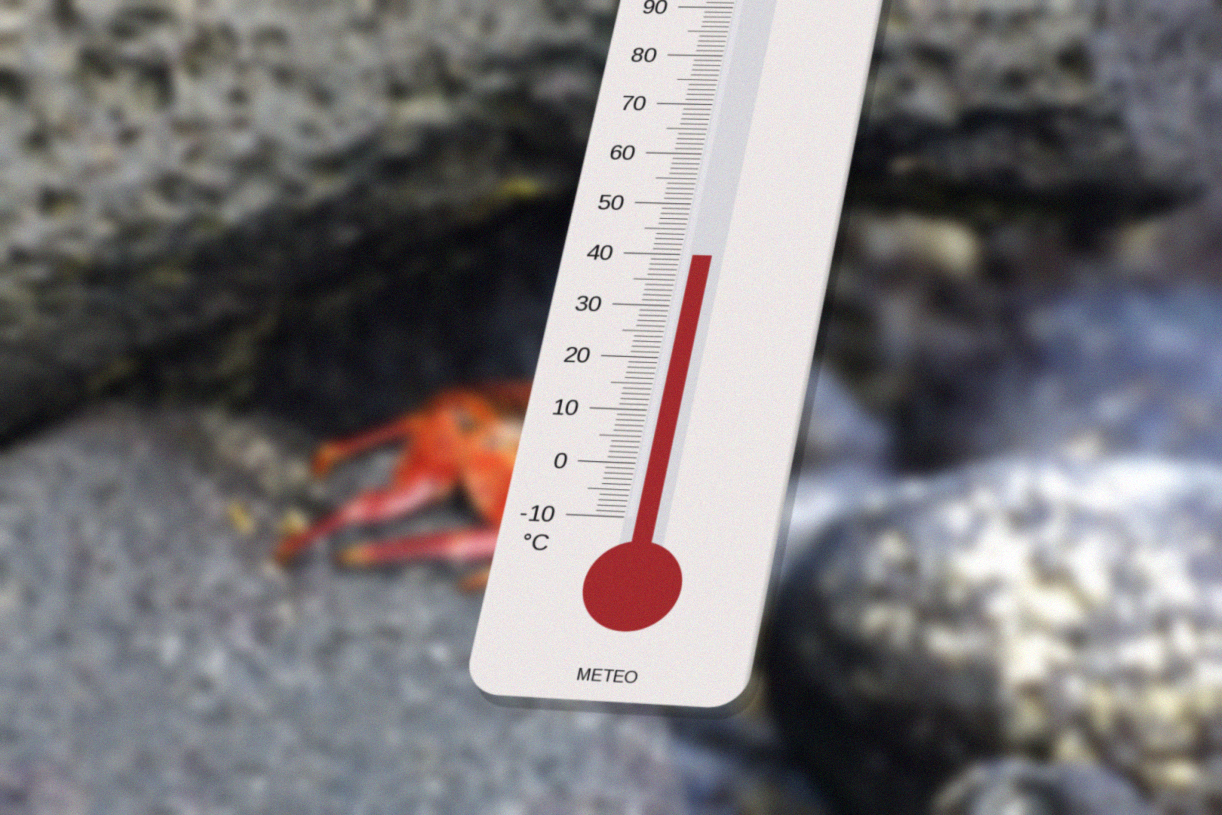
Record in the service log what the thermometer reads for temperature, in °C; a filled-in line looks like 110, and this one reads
40
